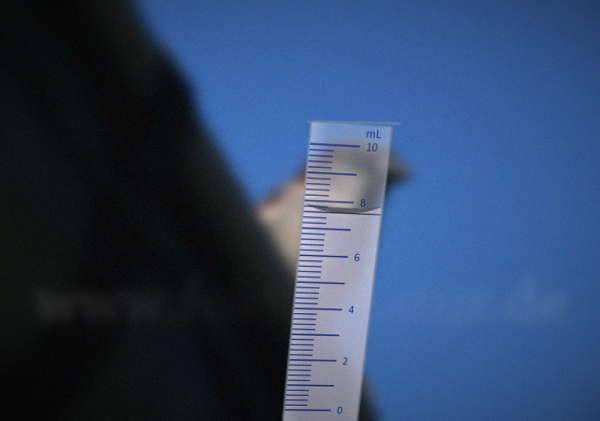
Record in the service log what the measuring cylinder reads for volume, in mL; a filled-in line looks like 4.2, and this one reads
7.6
